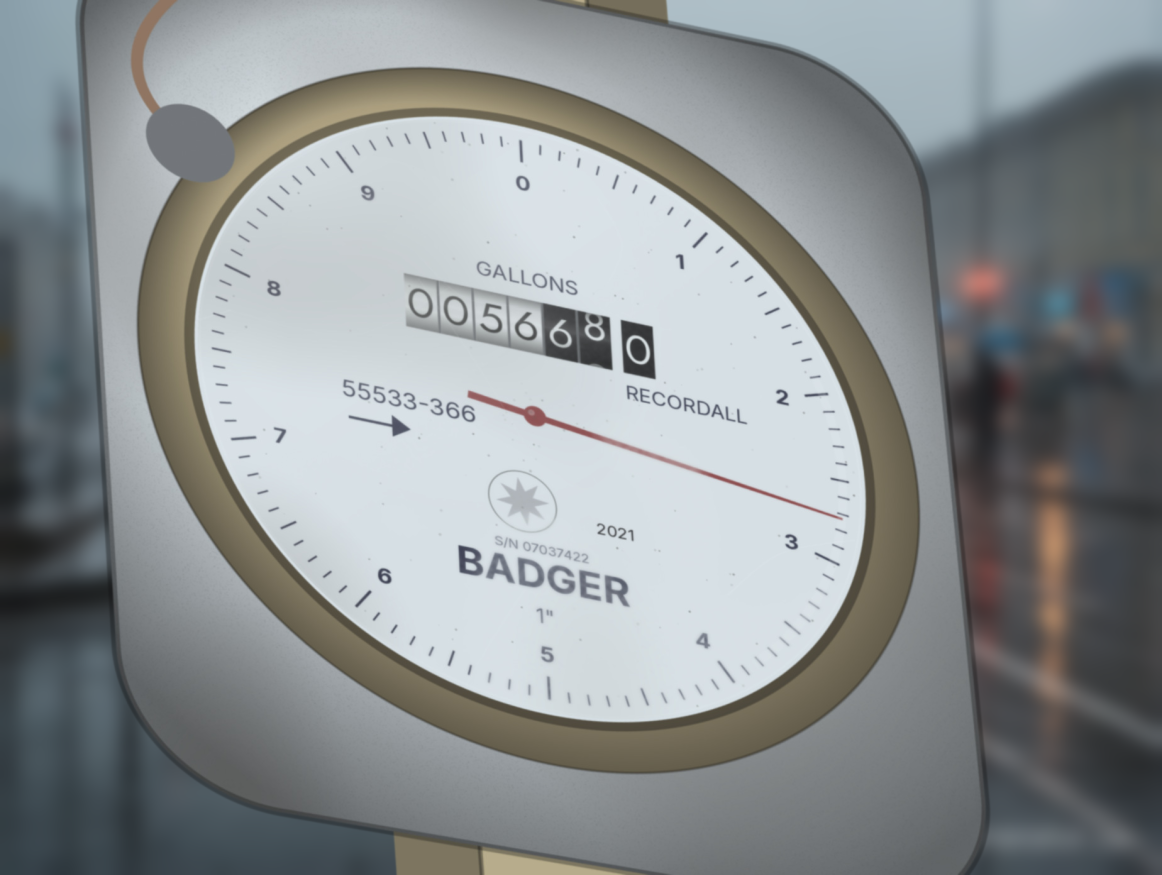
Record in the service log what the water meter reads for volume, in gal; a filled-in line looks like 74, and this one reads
56682.7
